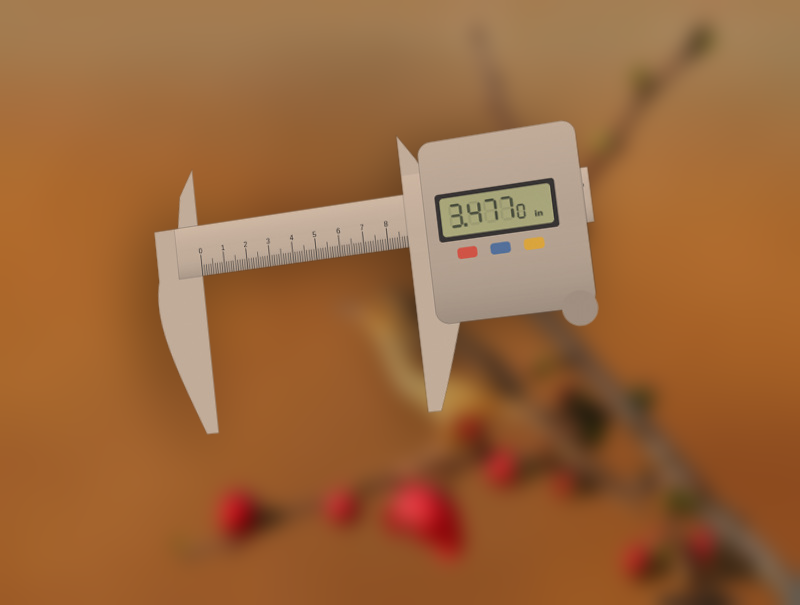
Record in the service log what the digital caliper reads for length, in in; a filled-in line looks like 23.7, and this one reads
3.4770
